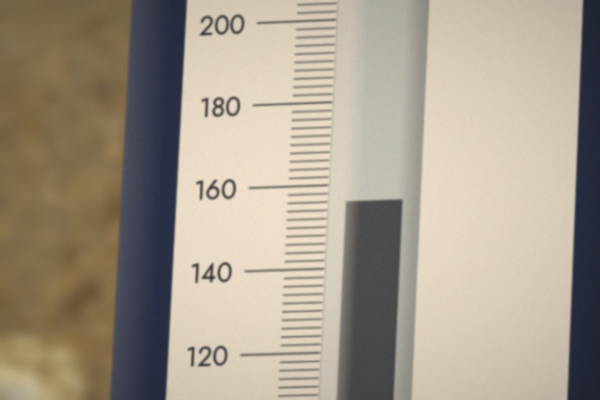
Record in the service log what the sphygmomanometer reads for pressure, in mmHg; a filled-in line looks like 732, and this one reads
156
